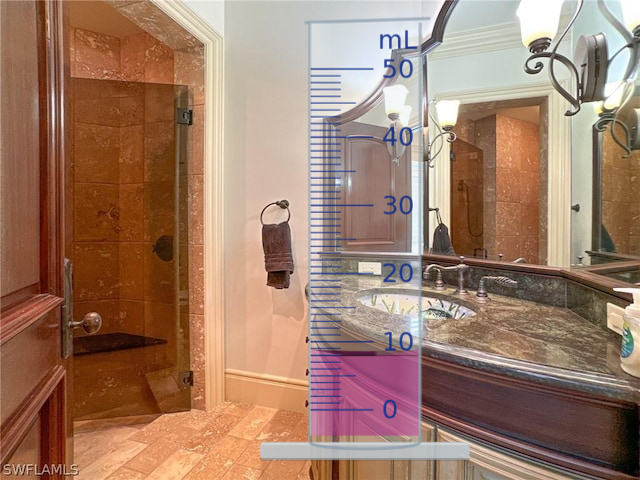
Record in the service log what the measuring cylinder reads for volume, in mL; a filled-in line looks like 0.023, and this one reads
8
